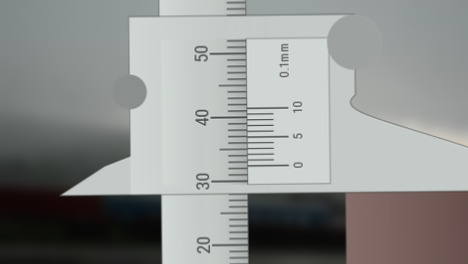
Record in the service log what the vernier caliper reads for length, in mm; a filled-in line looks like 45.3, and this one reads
32.4
